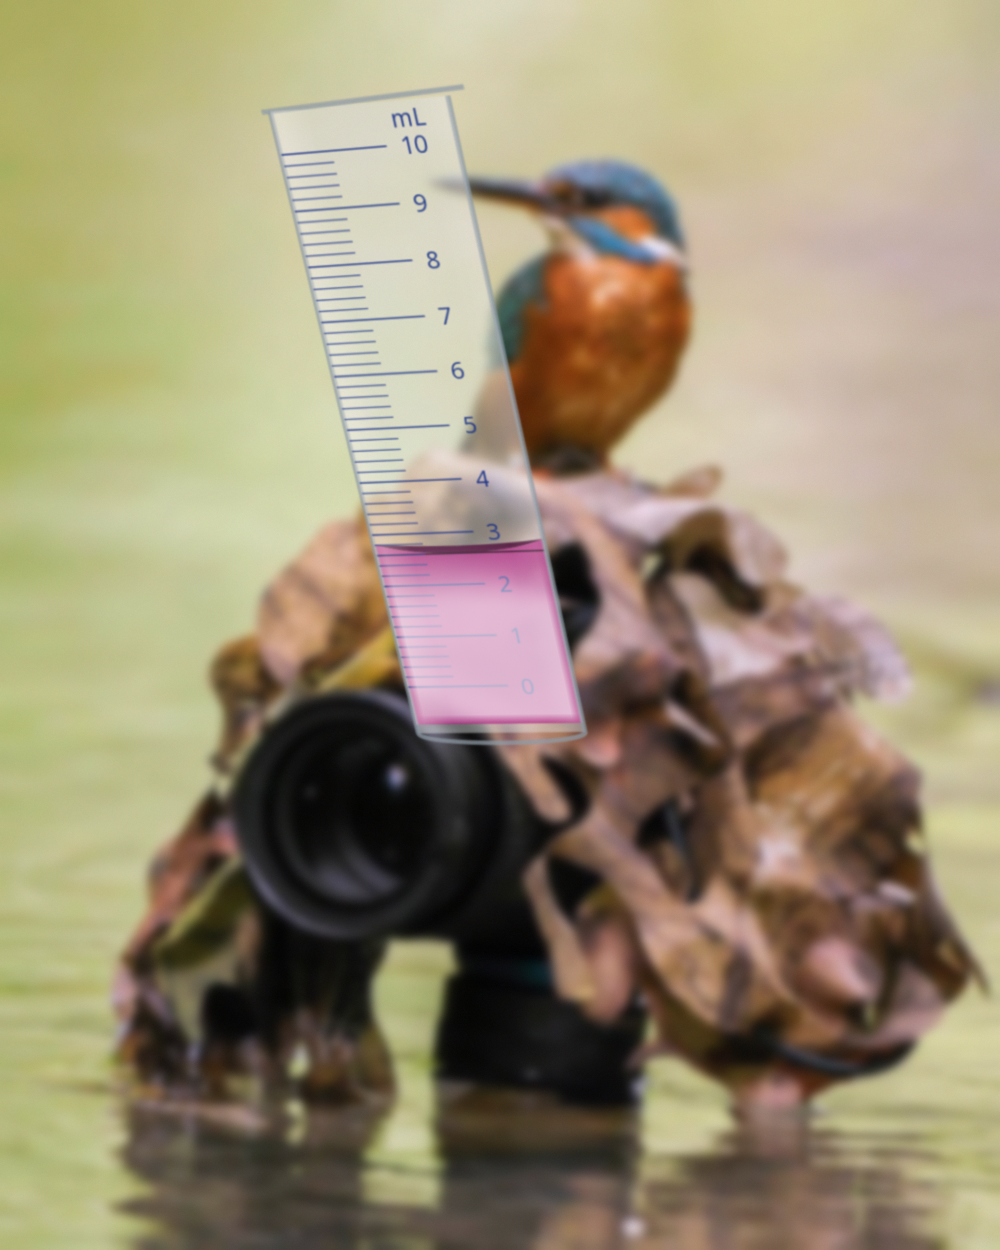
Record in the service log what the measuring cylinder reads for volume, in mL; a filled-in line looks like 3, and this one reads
2.6
